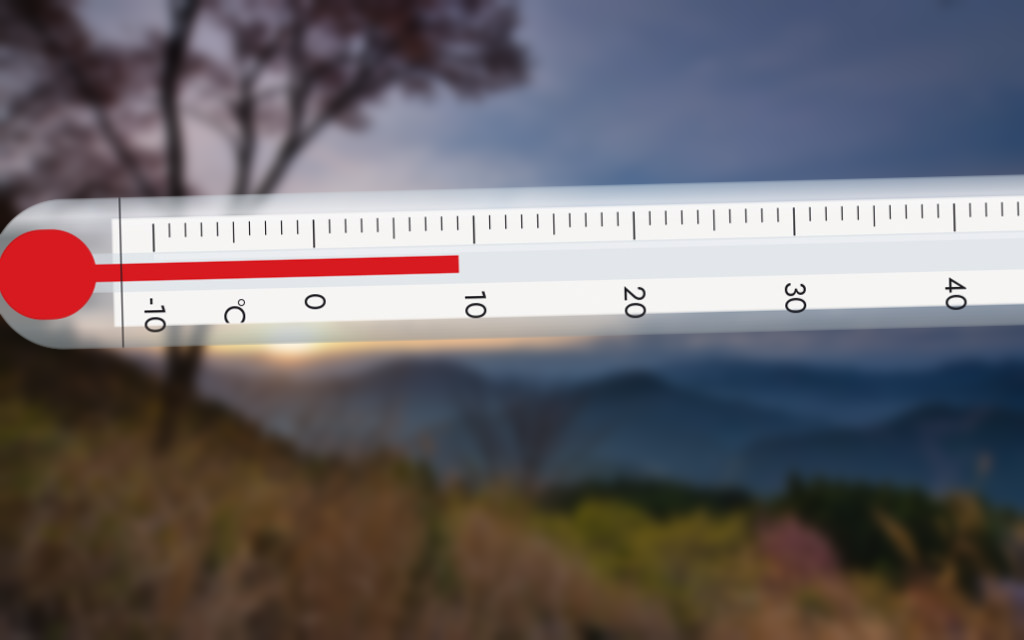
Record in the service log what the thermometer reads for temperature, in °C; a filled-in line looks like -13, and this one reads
9
